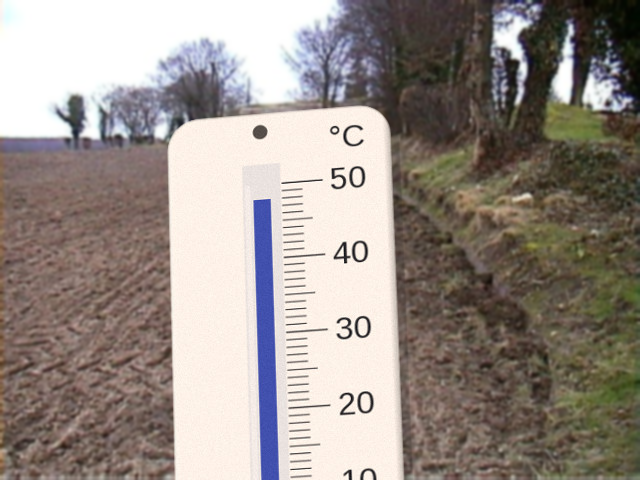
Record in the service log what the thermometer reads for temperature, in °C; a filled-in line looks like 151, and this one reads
48
